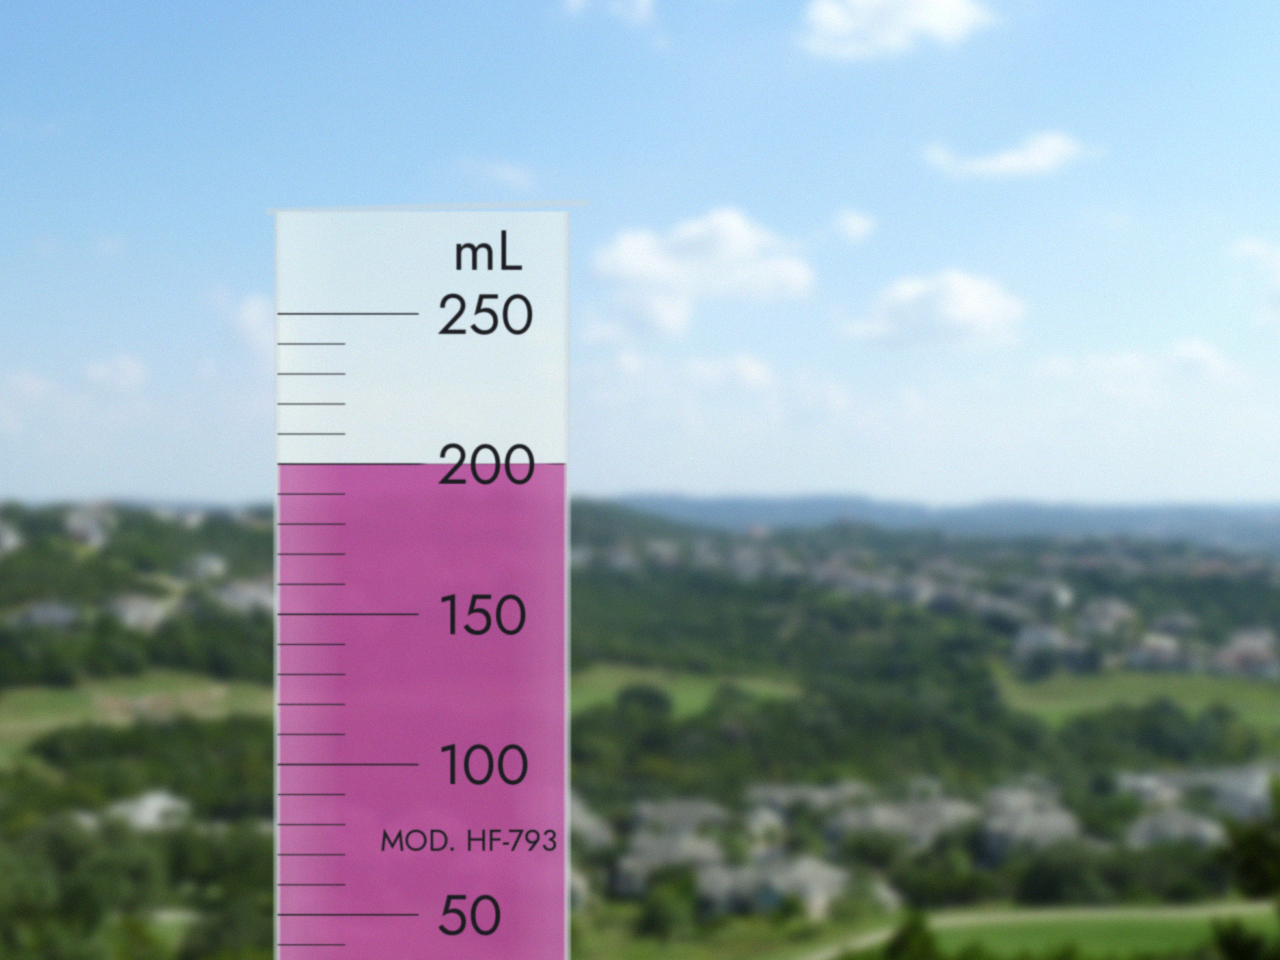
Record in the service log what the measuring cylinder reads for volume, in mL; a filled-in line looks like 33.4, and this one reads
200
